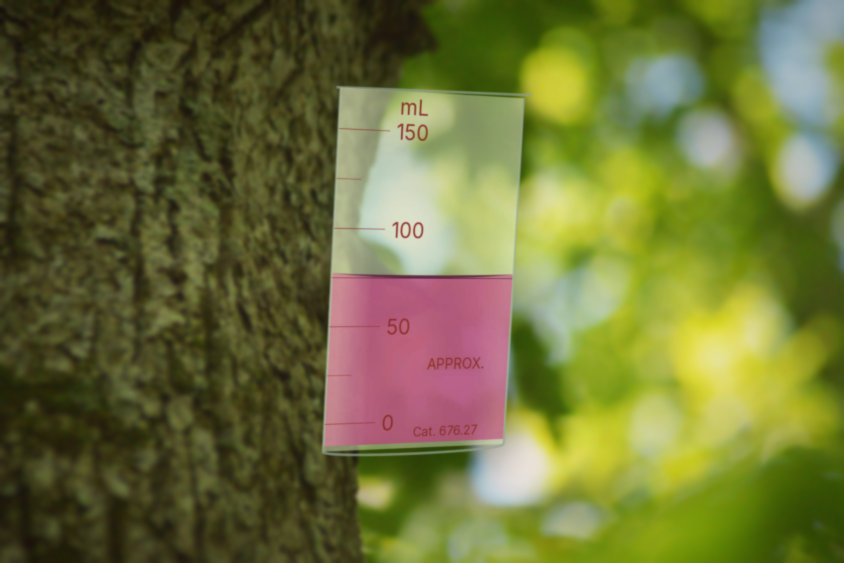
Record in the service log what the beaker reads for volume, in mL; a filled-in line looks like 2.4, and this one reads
75
